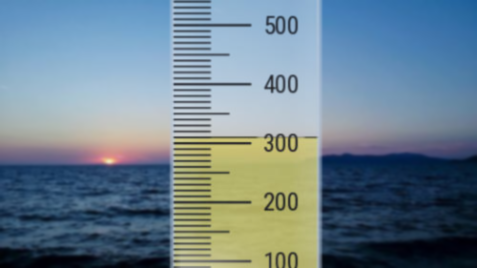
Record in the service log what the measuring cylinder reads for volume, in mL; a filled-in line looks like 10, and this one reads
310
